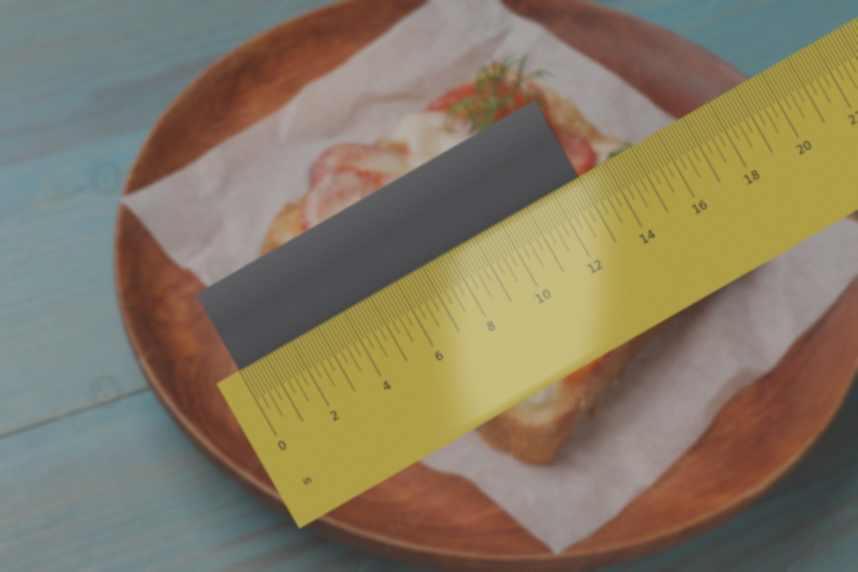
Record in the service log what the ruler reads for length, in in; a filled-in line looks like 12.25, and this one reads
13
